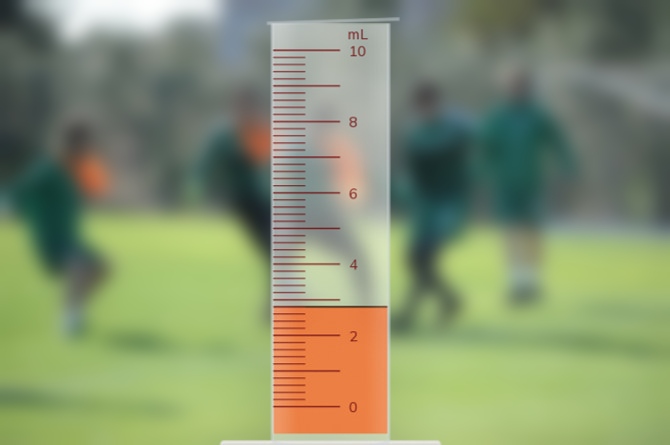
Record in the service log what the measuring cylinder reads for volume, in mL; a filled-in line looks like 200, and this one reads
2.8
